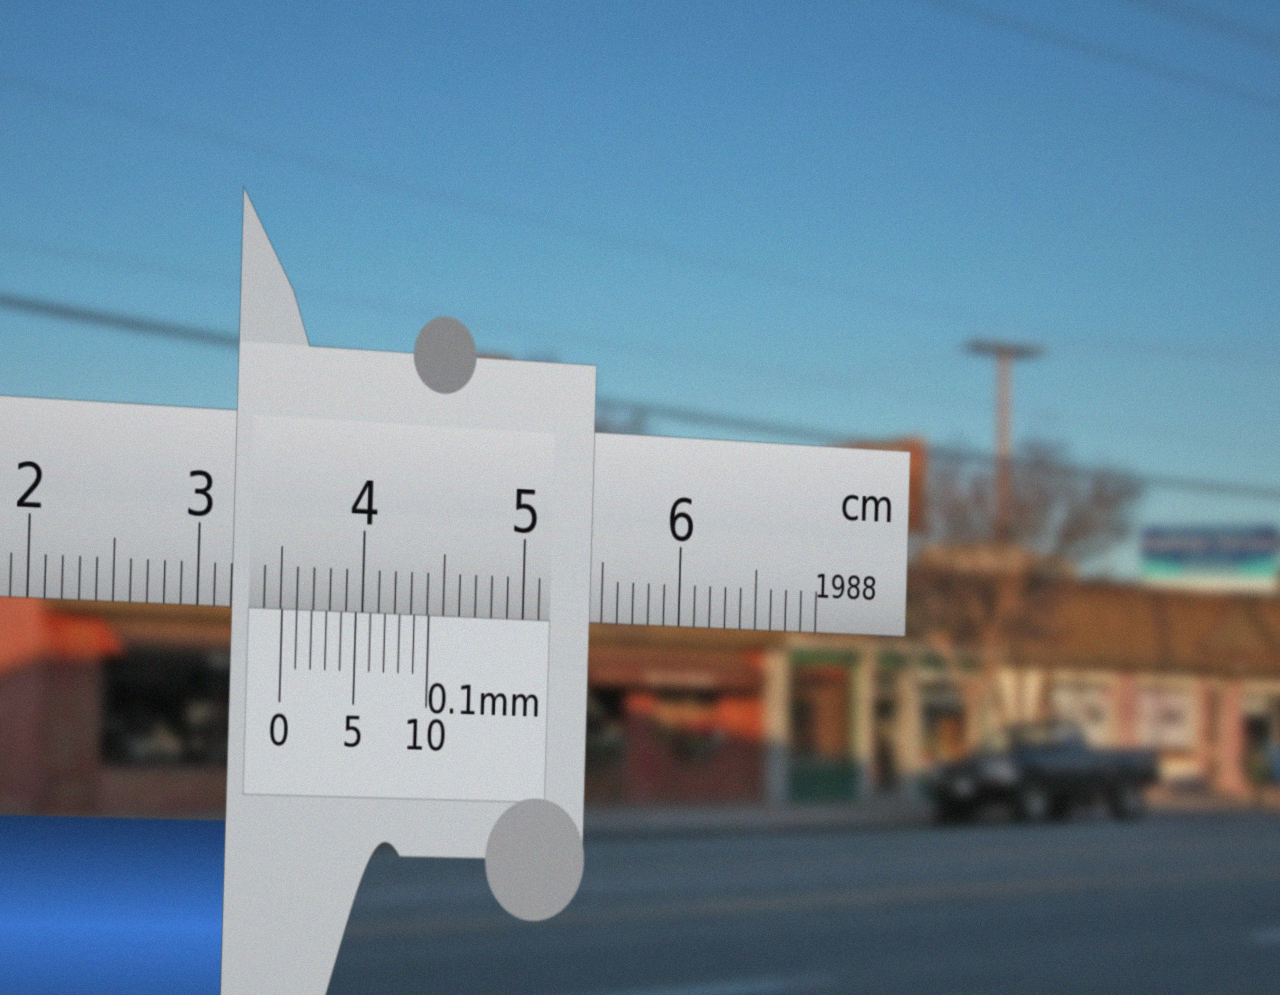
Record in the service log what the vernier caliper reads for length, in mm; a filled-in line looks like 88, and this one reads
35.1
